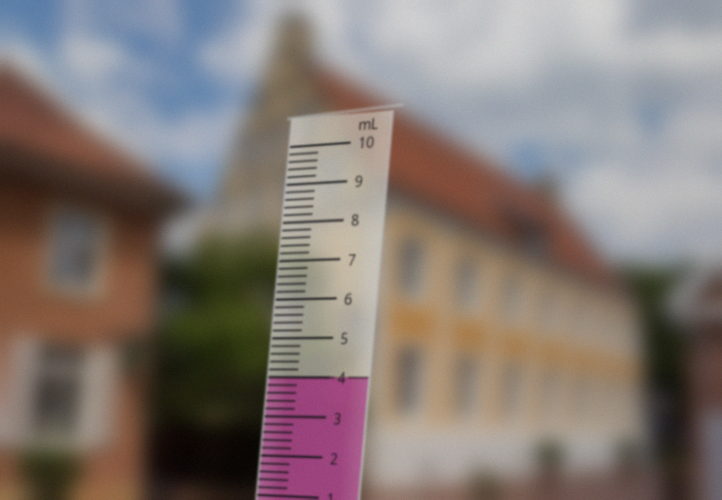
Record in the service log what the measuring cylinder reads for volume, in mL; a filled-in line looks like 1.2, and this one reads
4
